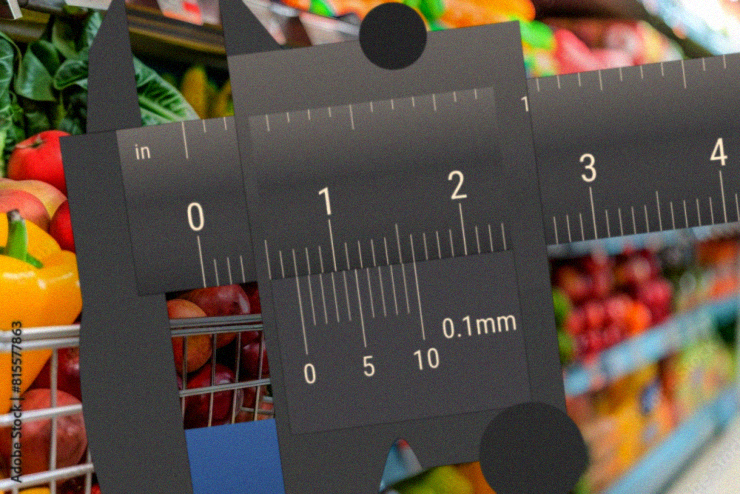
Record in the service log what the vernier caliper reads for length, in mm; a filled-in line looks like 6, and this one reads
7.0
